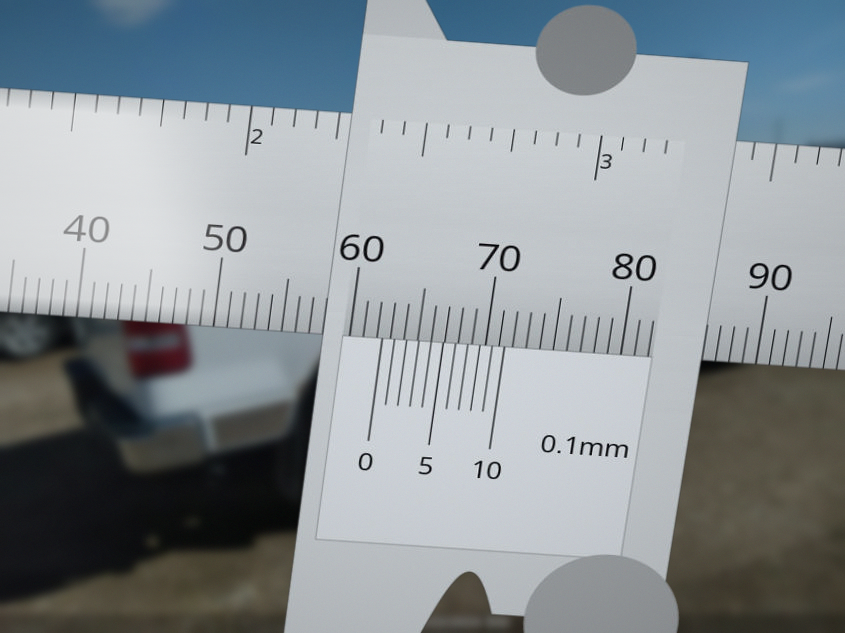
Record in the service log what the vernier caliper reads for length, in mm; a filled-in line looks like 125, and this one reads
62.4
